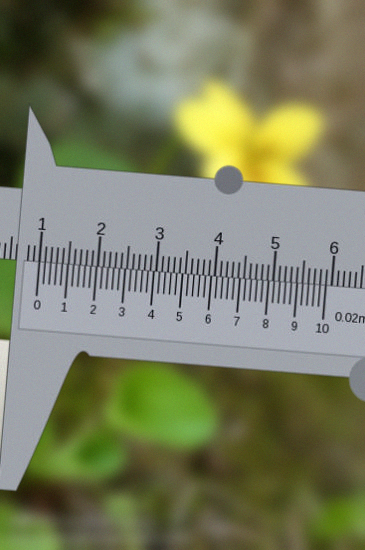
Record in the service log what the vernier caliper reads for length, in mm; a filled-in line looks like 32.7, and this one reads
10.0
